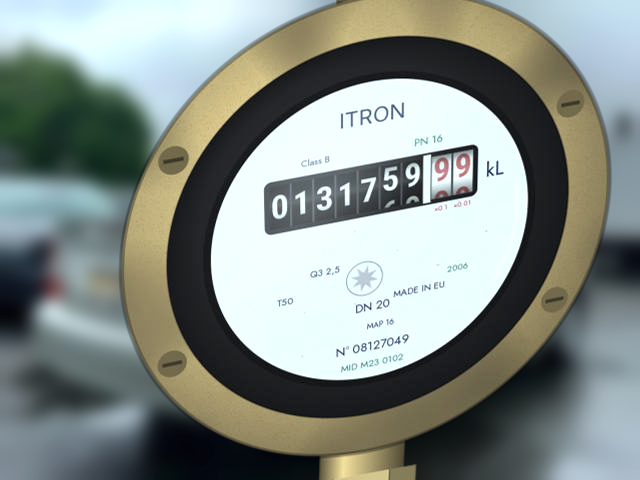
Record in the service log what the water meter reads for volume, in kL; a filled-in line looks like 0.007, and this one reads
131759.99
